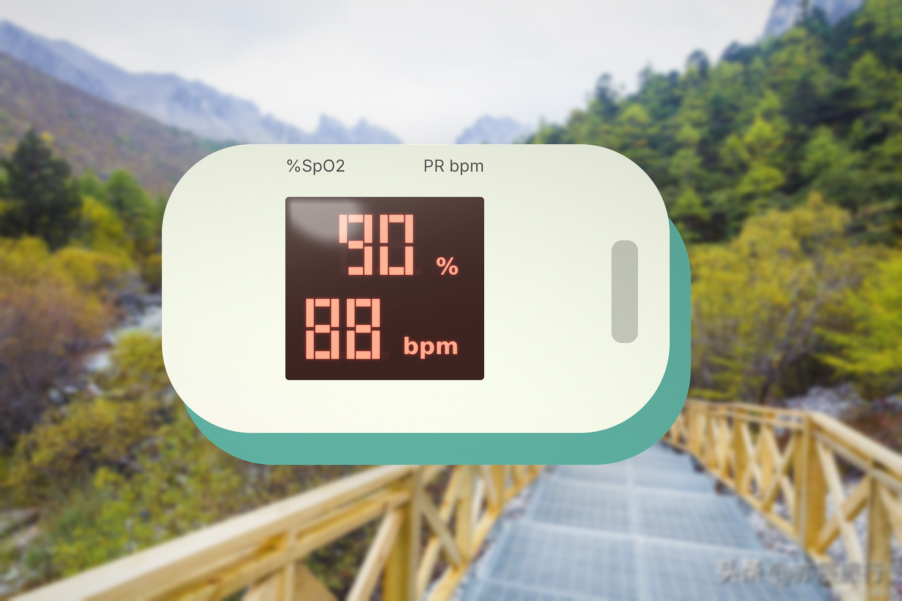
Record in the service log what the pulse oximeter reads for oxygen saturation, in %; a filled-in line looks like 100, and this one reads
90
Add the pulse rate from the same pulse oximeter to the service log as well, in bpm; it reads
88
